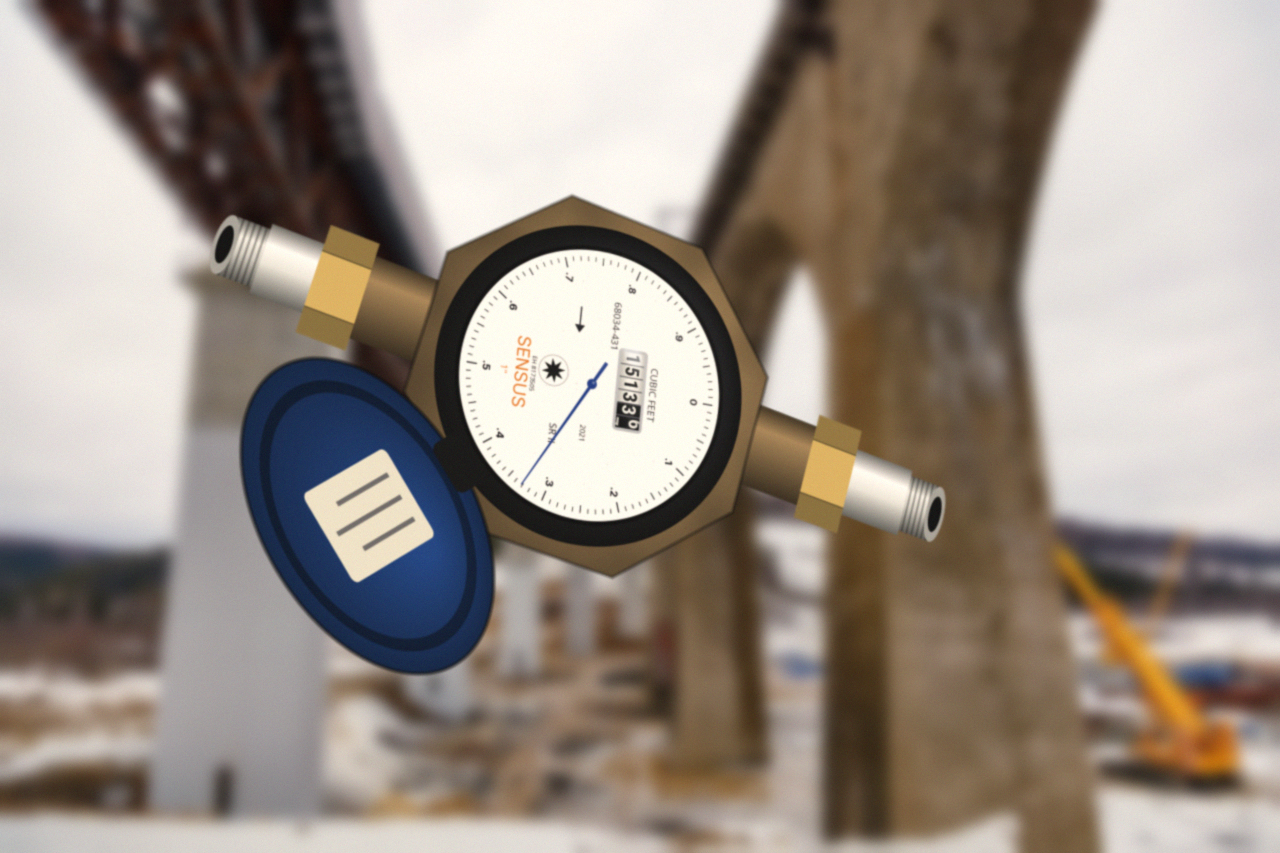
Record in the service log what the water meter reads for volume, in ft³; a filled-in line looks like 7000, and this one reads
151336.33
